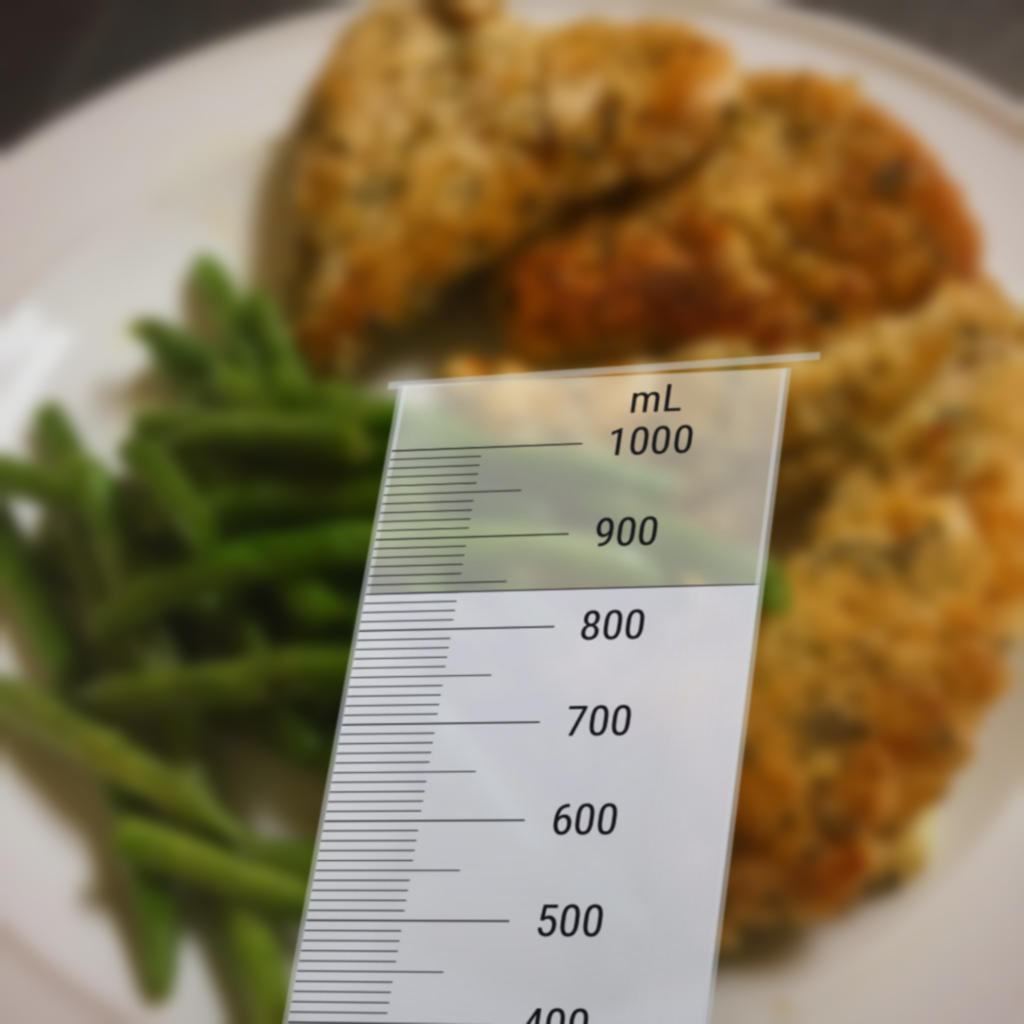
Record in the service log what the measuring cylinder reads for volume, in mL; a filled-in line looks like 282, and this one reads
840
